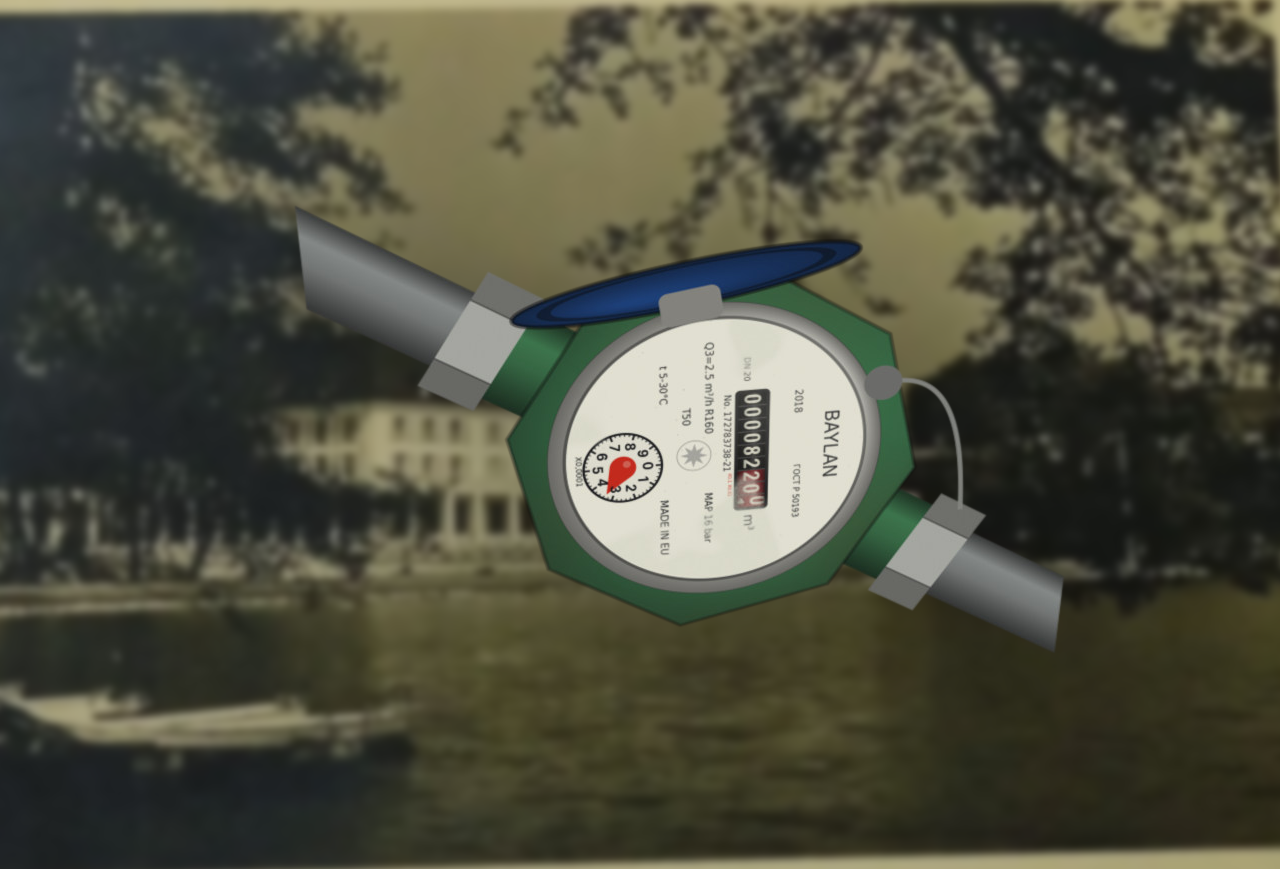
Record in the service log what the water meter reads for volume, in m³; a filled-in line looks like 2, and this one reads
82.2003
